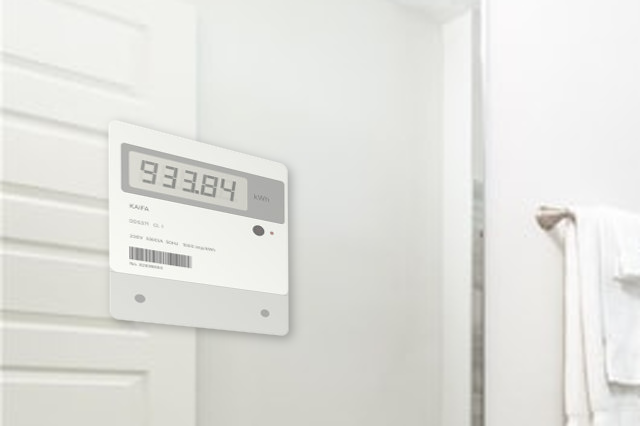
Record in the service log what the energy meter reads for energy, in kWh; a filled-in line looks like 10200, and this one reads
933.84
